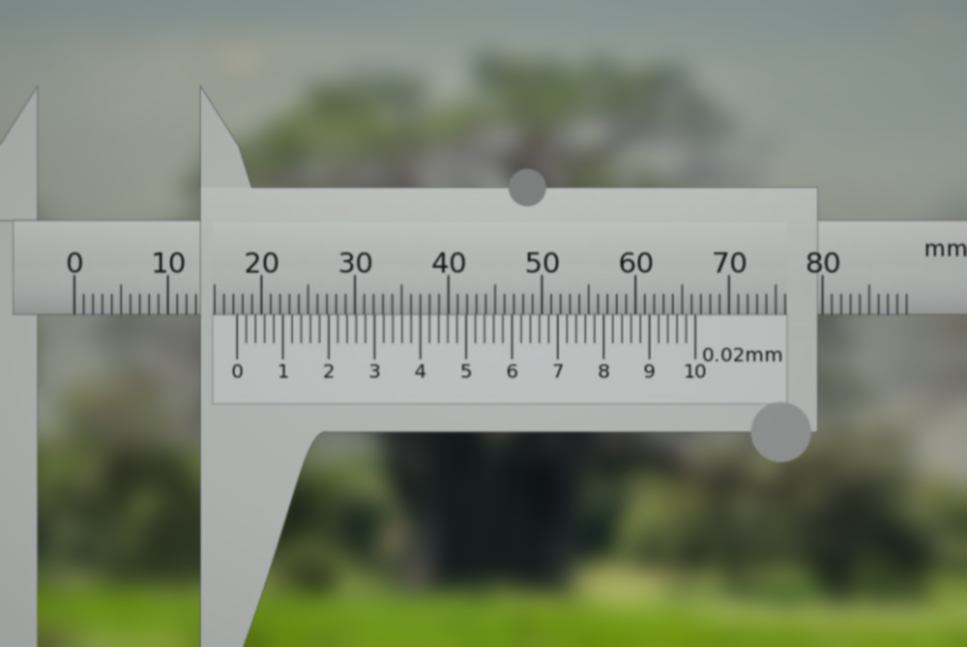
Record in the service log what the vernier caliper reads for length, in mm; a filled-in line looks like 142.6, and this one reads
17.4
